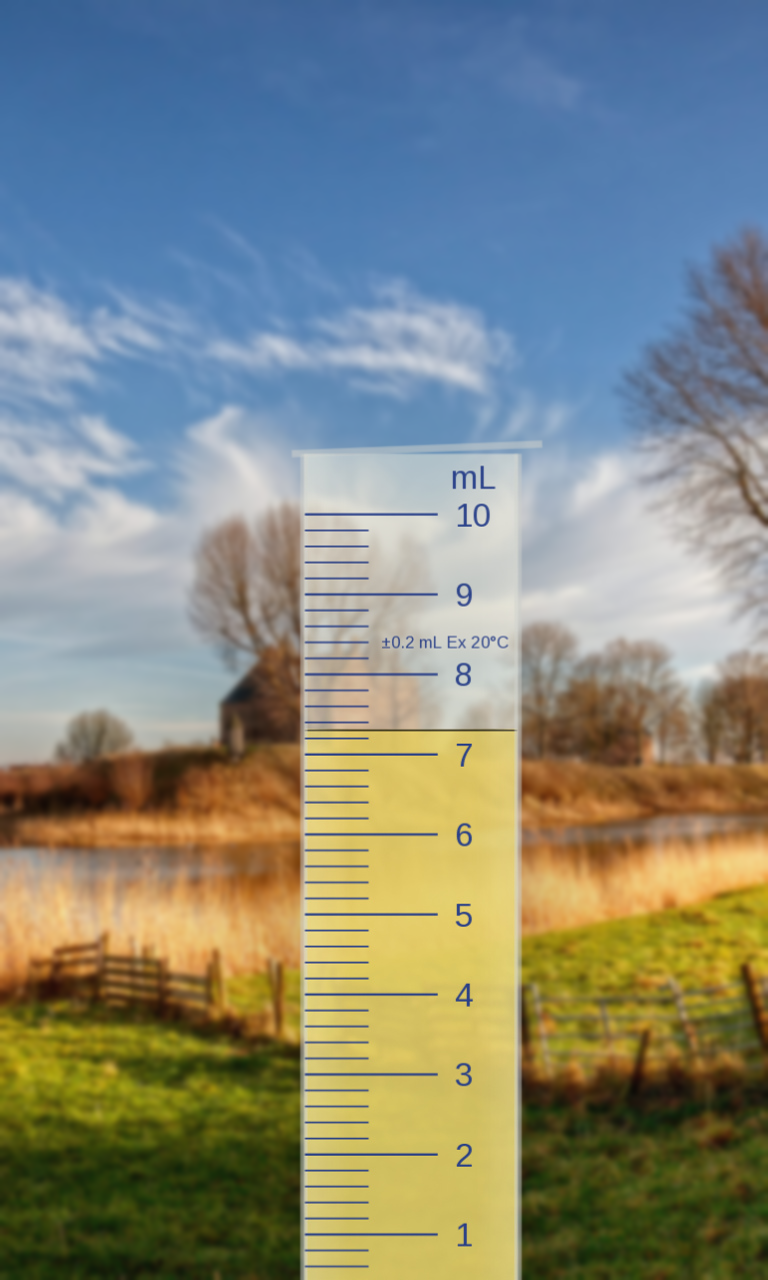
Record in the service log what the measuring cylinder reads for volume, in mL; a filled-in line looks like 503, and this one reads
7.3
